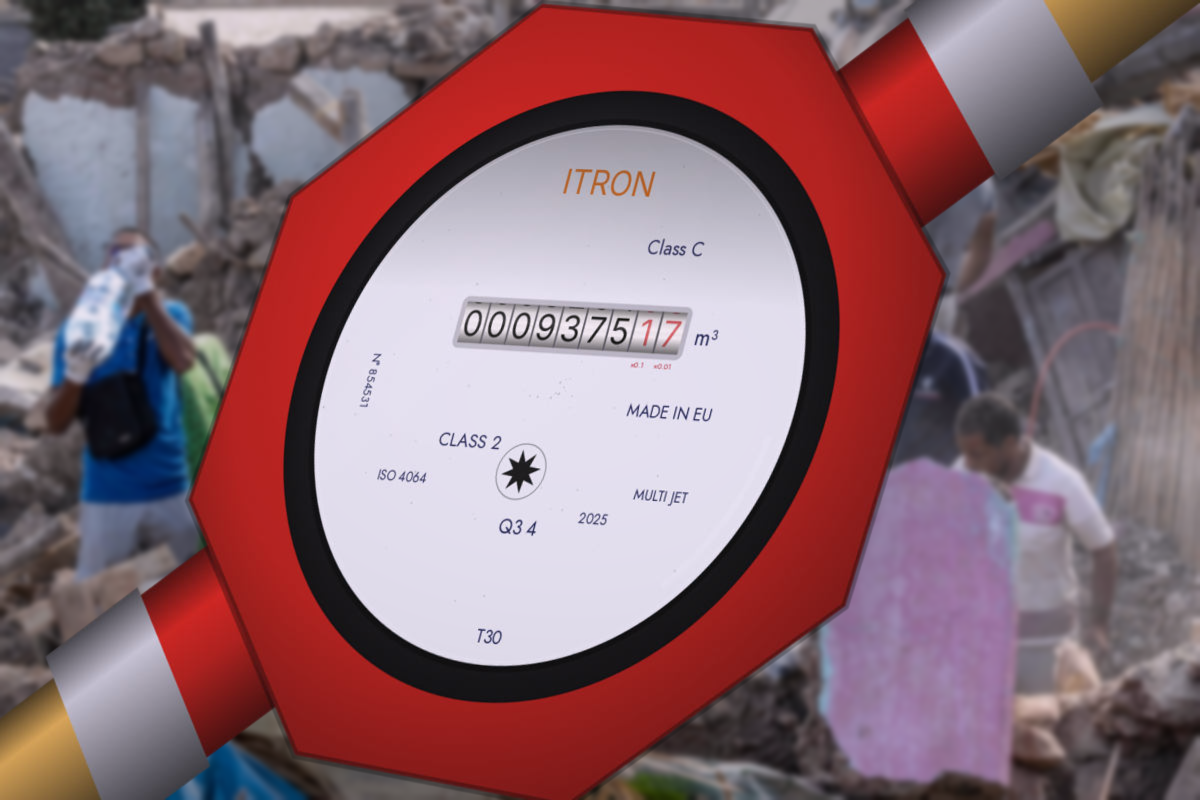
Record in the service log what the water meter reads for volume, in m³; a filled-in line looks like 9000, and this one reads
9375.17
